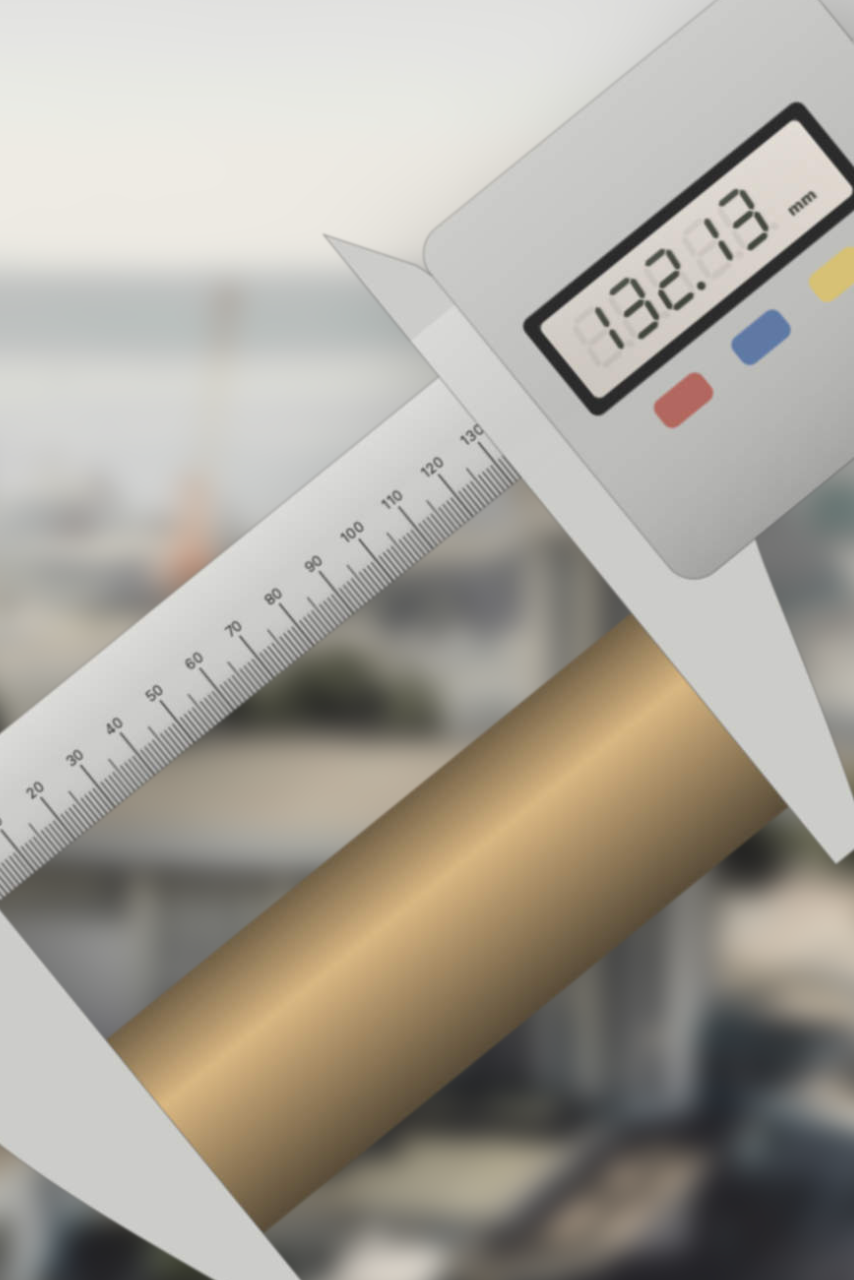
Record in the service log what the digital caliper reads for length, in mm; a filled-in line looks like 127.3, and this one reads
132.13
